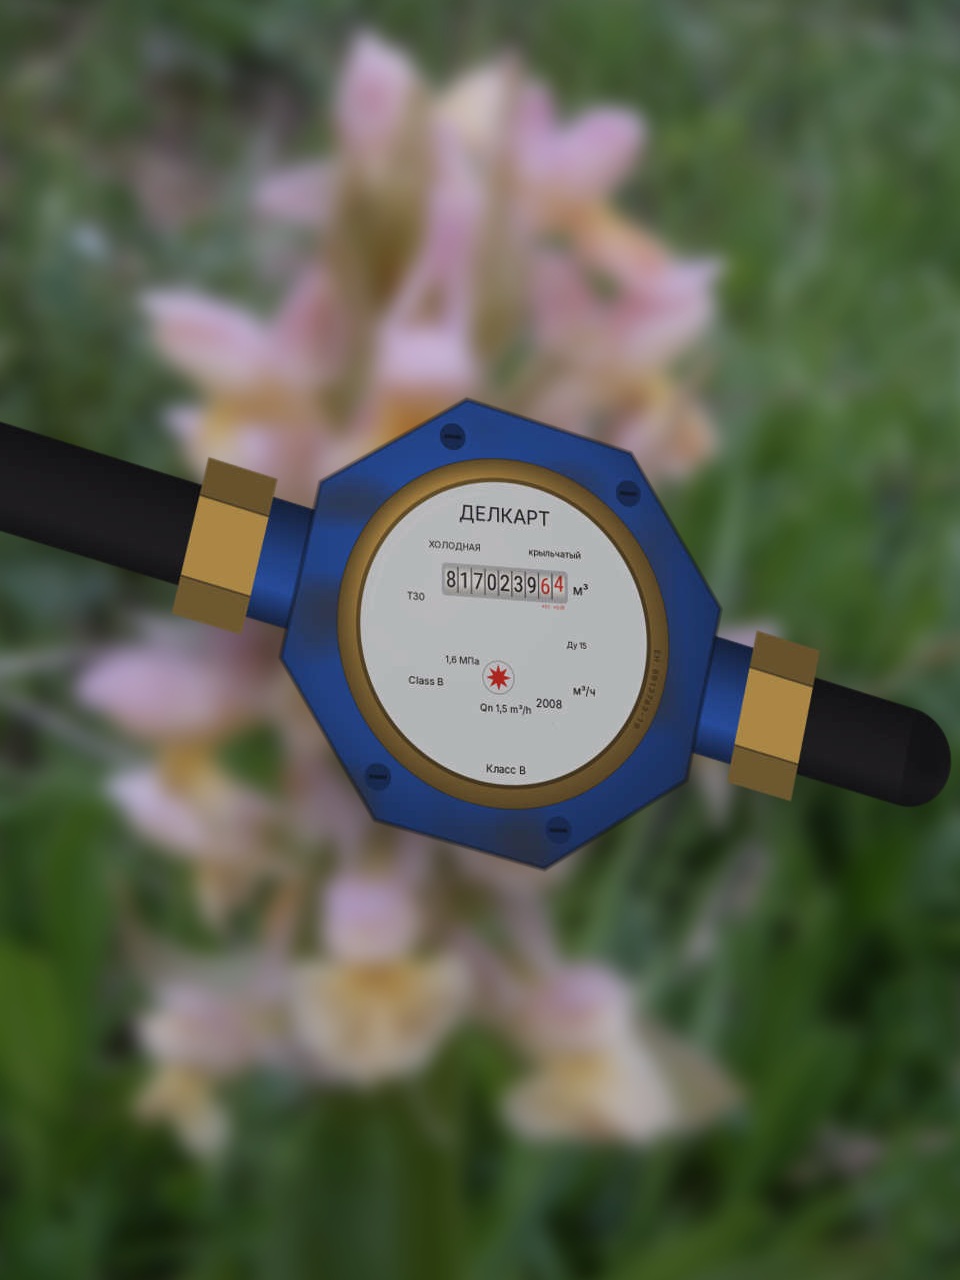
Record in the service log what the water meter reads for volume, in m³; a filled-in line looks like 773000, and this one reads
8170239.64
